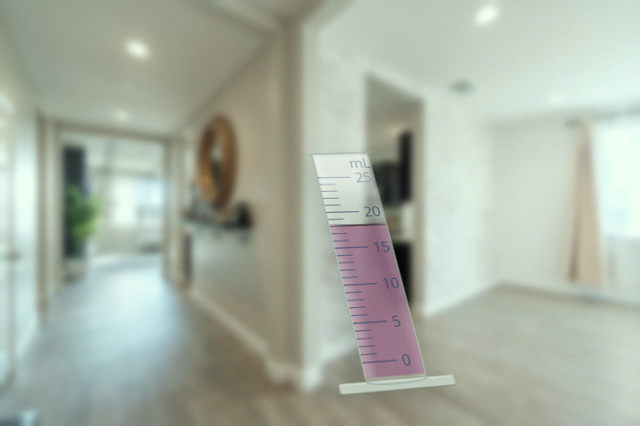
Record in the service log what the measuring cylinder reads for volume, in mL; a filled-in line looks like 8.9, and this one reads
18
